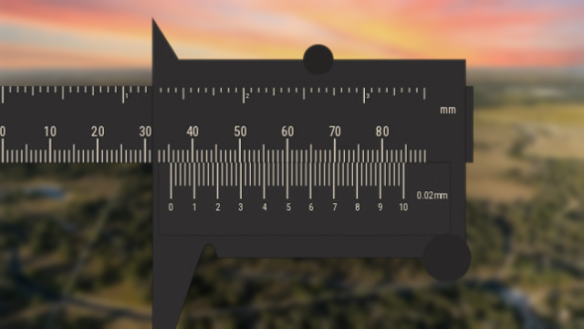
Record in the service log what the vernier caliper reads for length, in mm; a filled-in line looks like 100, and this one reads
35.5
